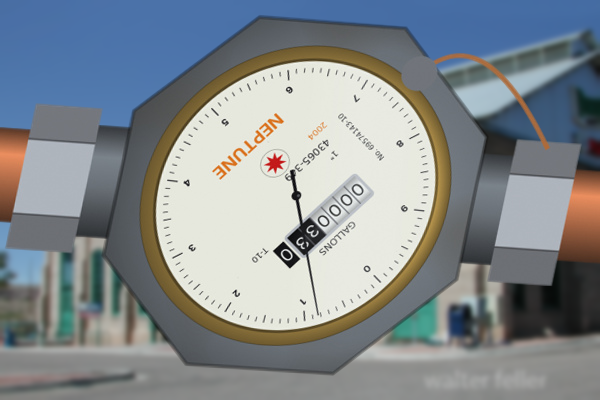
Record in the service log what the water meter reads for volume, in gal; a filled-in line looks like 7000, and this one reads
380.8
